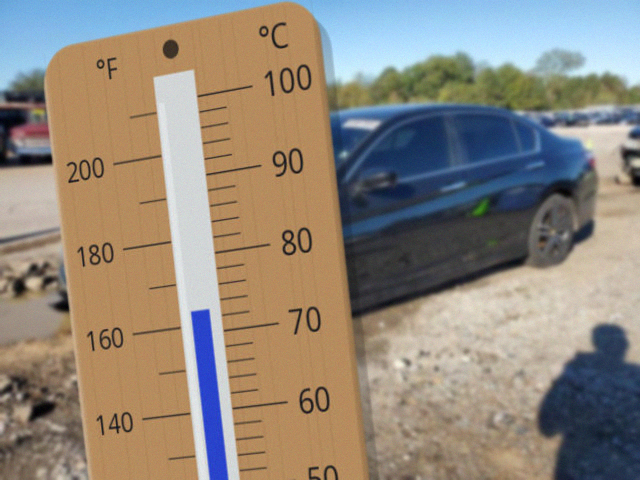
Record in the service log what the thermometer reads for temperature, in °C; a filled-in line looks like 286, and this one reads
73
